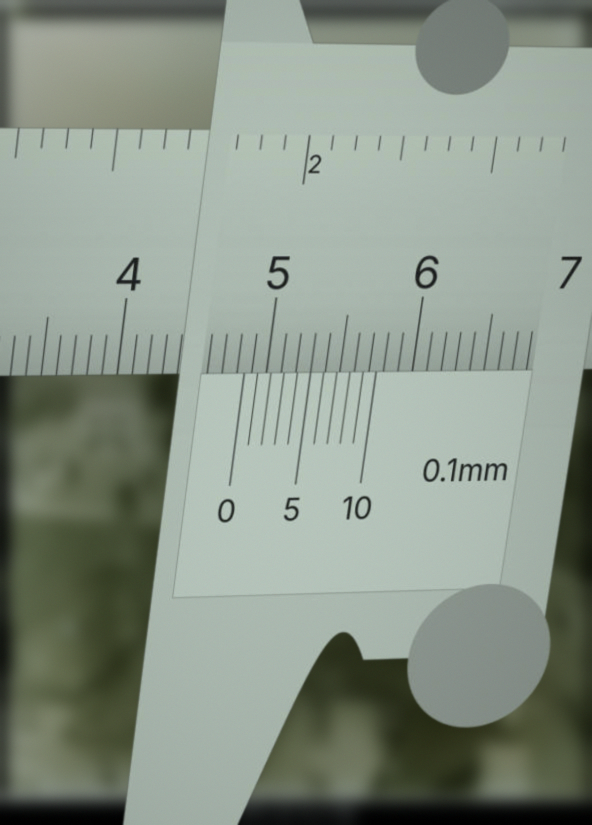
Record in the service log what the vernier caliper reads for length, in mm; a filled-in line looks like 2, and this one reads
48.5
